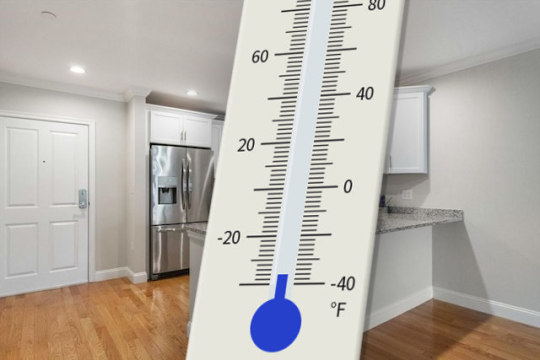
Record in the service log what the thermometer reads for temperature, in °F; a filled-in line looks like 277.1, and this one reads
-36
